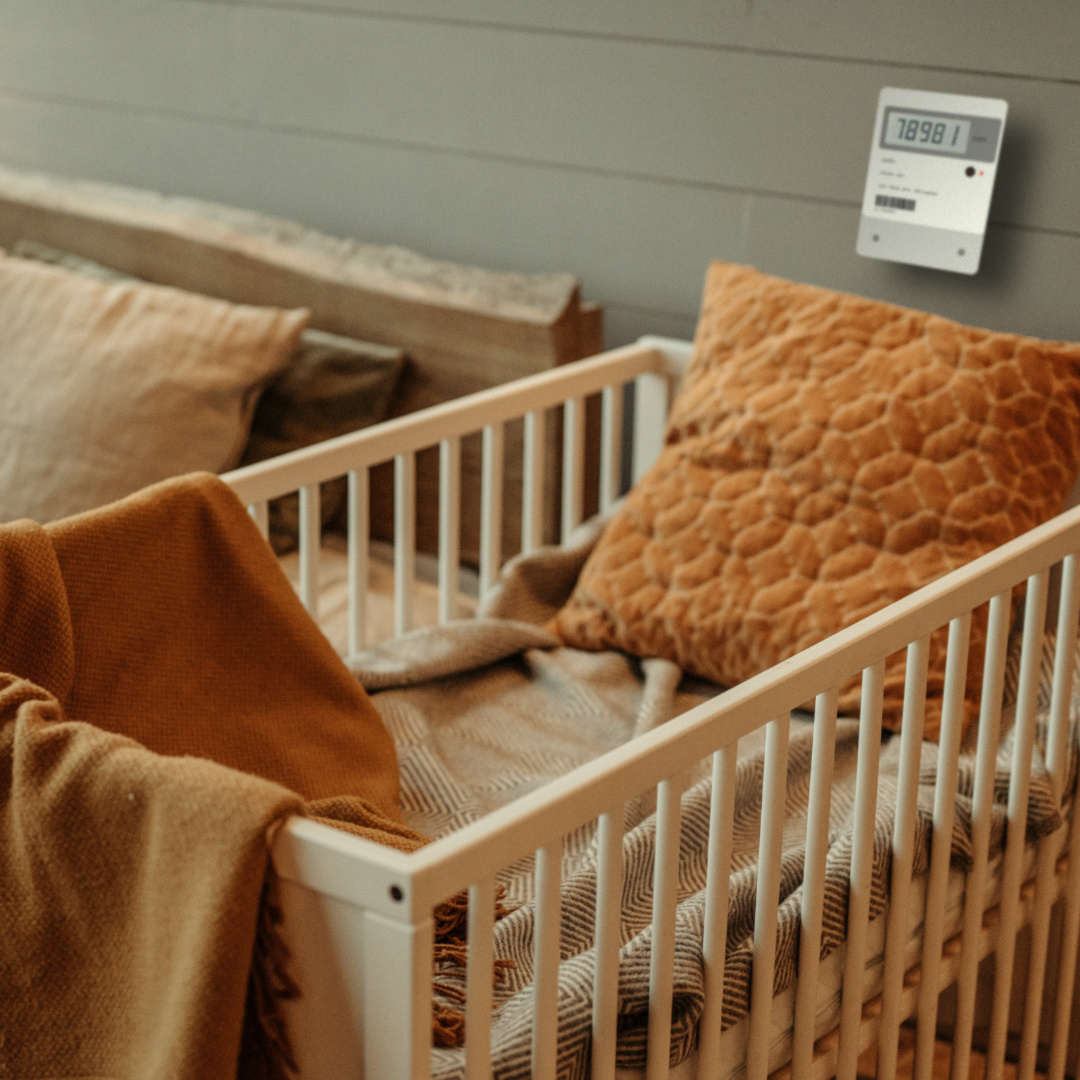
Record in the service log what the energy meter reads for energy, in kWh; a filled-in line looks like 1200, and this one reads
78981
